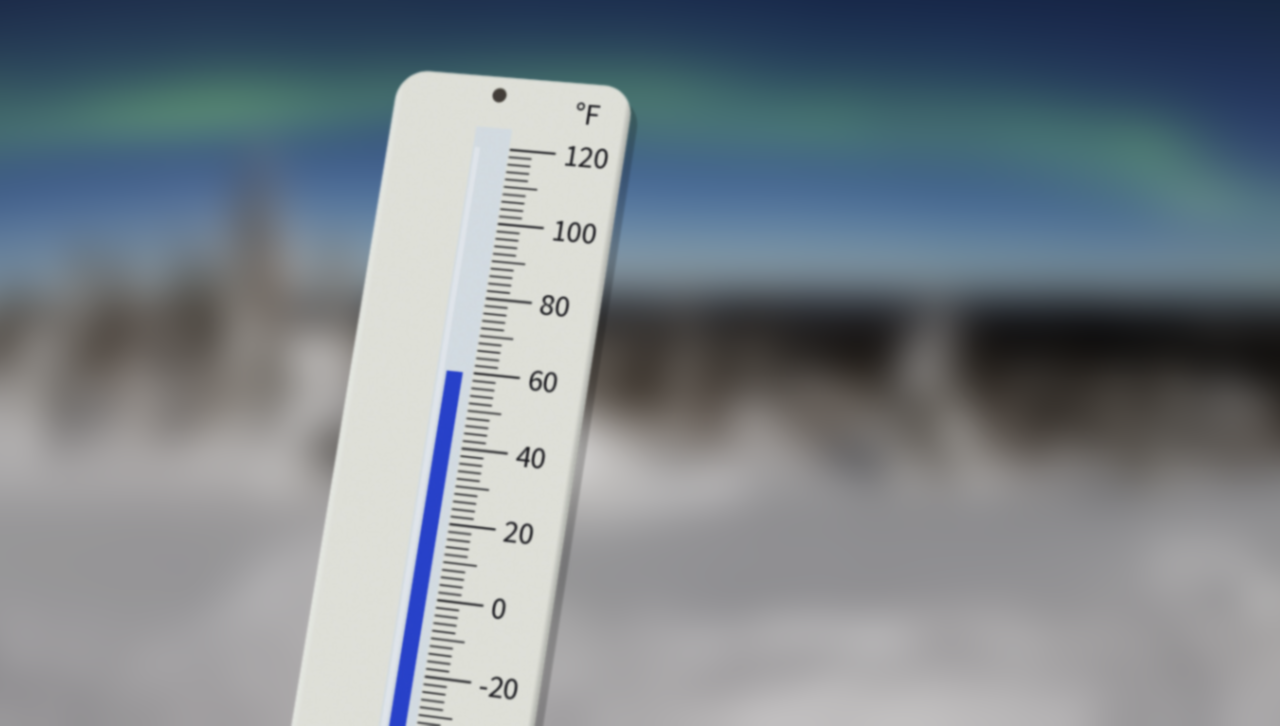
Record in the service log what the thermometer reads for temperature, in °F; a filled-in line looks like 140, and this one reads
60
